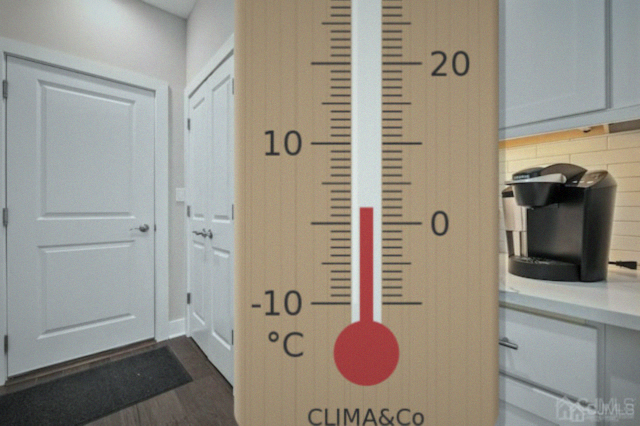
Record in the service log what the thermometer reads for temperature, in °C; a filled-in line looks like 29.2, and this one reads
2
